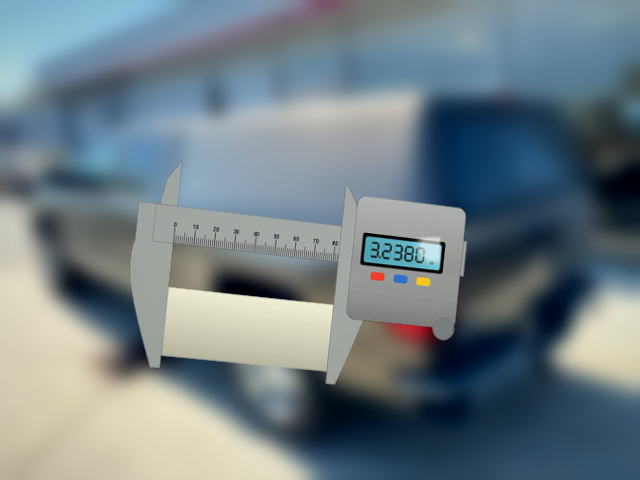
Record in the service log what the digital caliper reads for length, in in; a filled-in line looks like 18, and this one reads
3.2380
